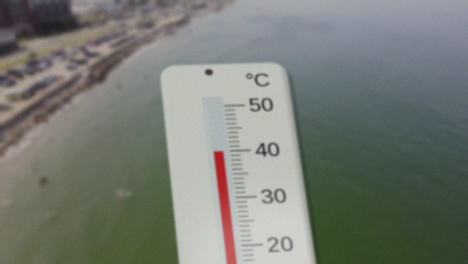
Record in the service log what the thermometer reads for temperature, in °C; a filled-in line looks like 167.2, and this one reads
40
